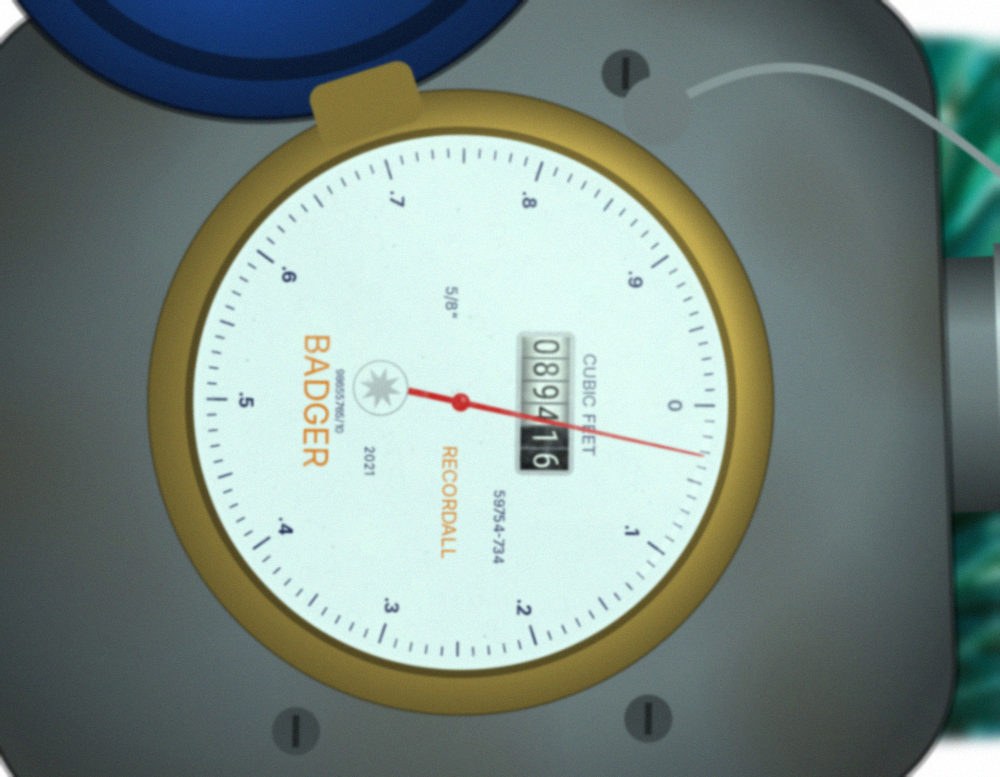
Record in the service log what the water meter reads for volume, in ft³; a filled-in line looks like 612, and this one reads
89416.03
